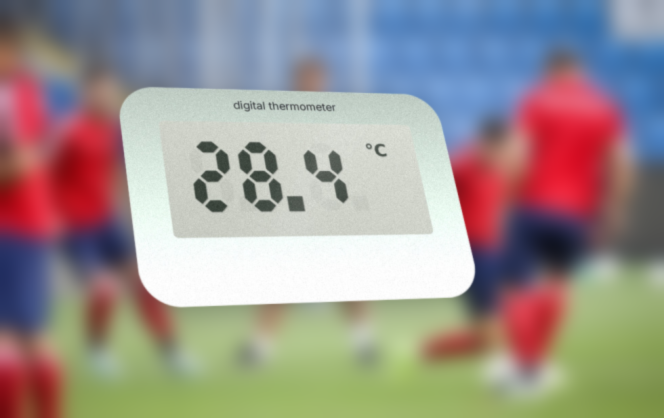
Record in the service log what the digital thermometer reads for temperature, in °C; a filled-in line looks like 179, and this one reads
28.4
